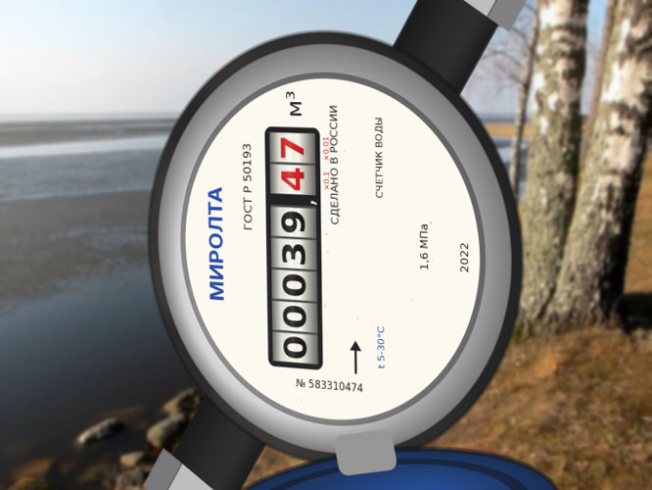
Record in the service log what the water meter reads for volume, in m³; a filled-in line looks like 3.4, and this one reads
39.47
